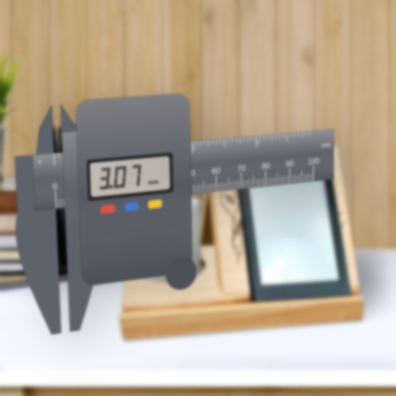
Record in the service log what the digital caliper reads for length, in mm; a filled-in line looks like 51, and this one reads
3.07
